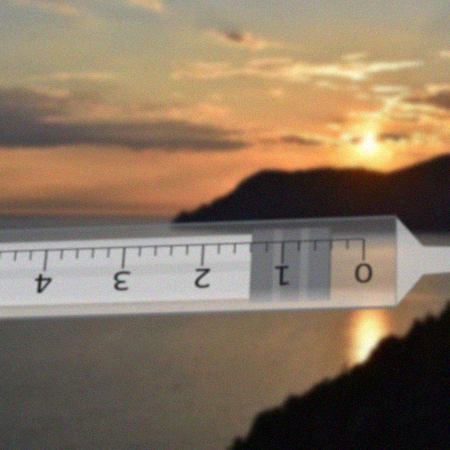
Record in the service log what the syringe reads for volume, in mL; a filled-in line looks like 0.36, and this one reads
0.4
